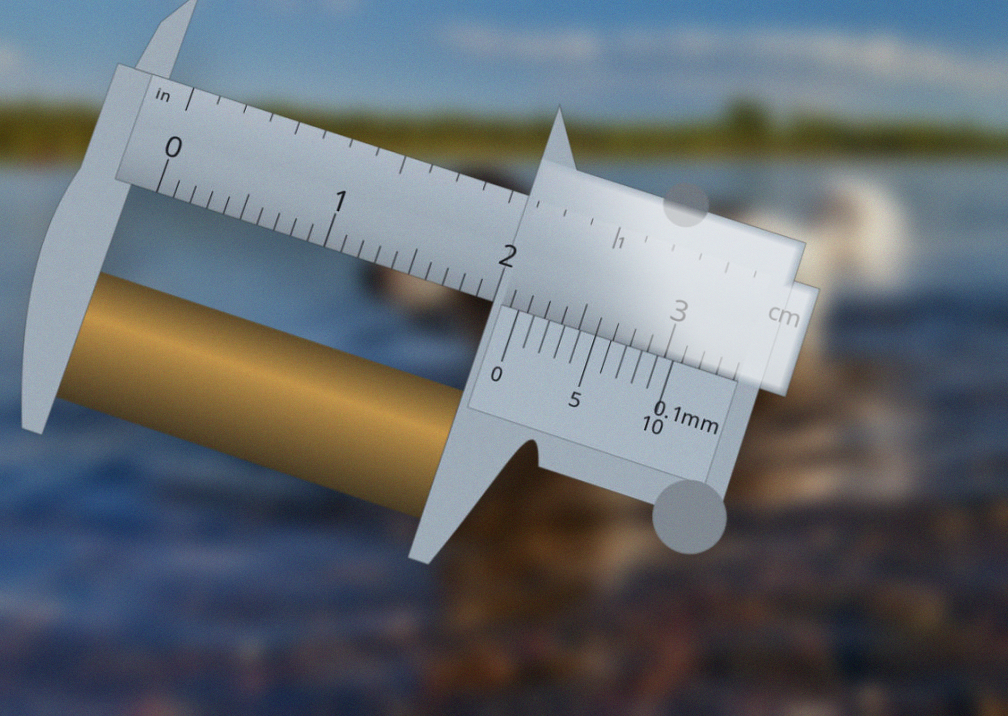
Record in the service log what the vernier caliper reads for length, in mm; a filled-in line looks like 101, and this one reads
21.5
